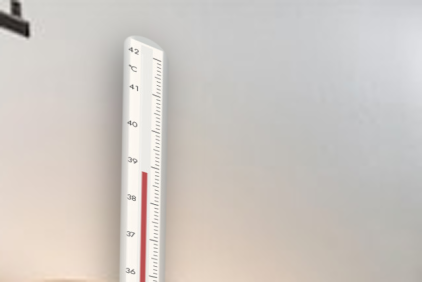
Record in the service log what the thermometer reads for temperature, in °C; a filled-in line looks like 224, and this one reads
38.8
